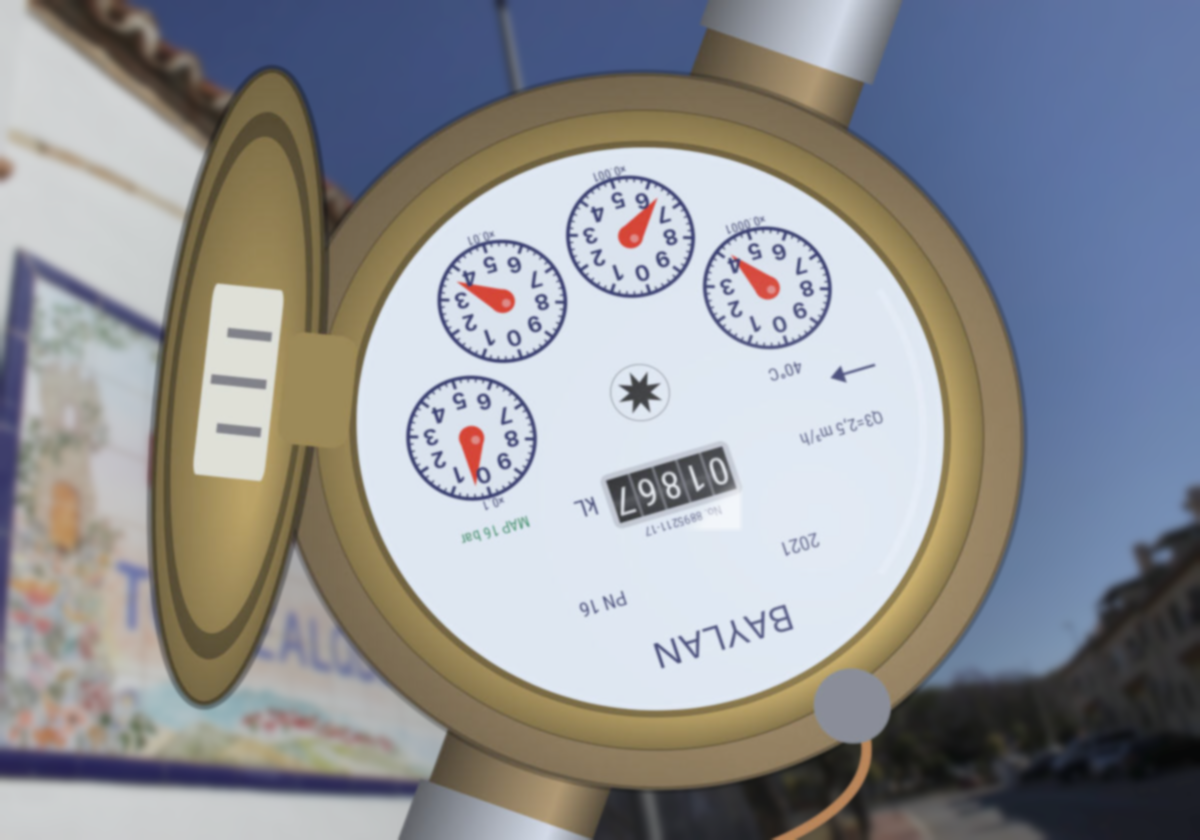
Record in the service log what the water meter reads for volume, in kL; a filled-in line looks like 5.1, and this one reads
1867.0364
